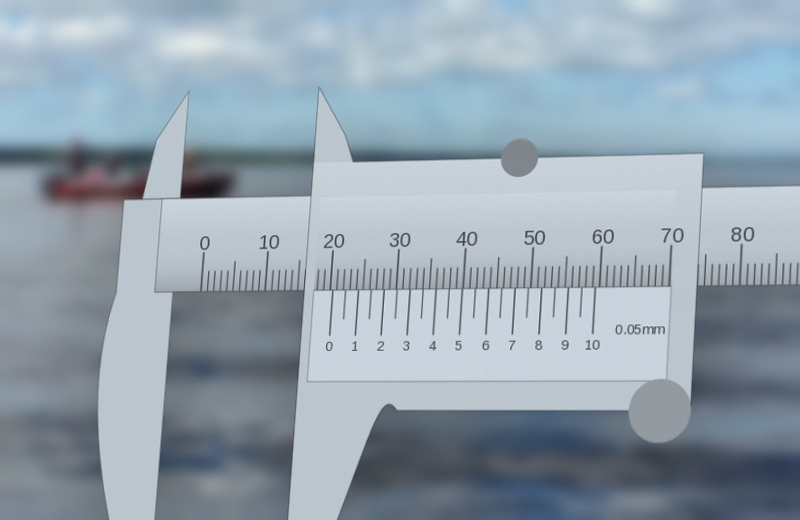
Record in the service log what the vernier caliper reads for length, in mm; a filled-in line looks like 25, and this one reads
20.4
